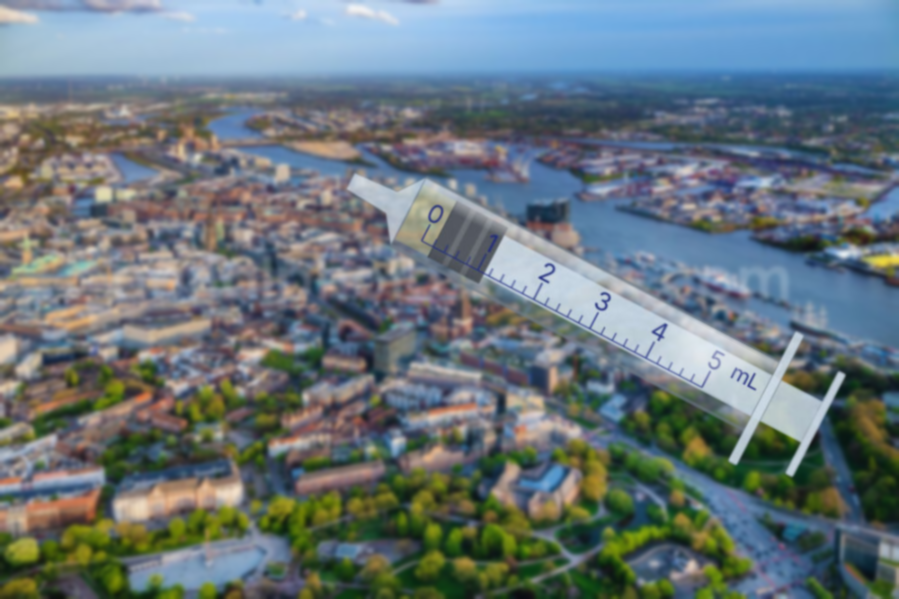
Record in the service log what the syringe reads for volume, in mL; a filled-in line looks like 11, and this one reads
0.2
